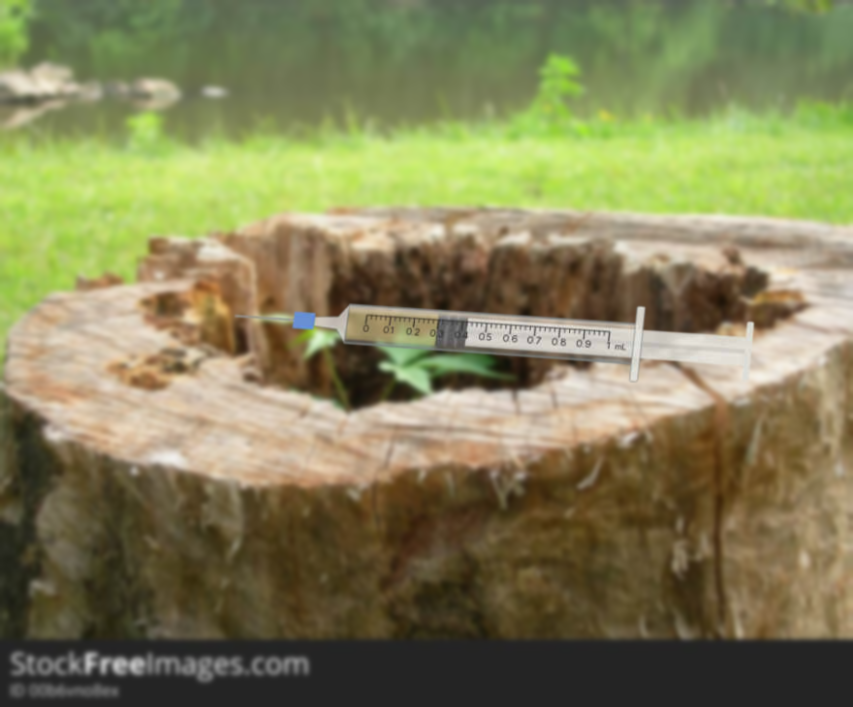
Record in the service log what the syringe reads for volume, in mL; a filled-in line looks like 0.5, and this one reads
0.3
